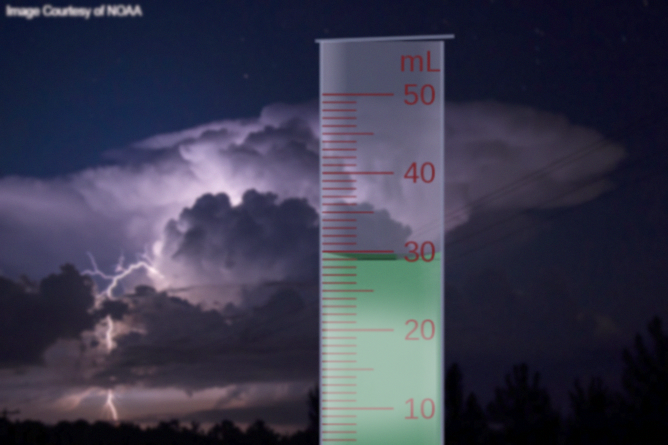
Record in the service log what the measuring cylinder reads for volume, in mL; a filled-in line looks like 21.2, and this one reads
29
